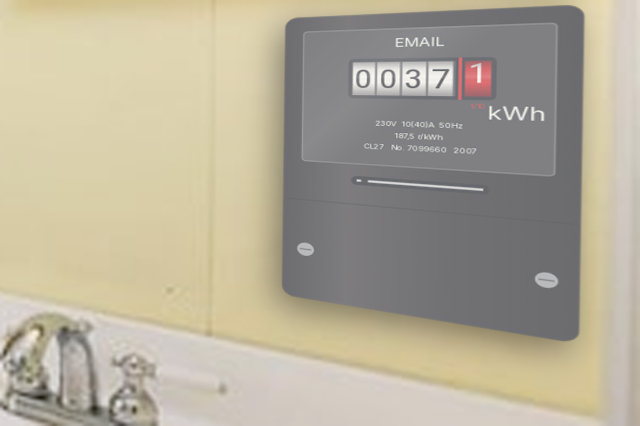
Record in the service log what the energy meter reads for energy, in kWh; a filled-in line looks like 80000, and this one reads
37.1
